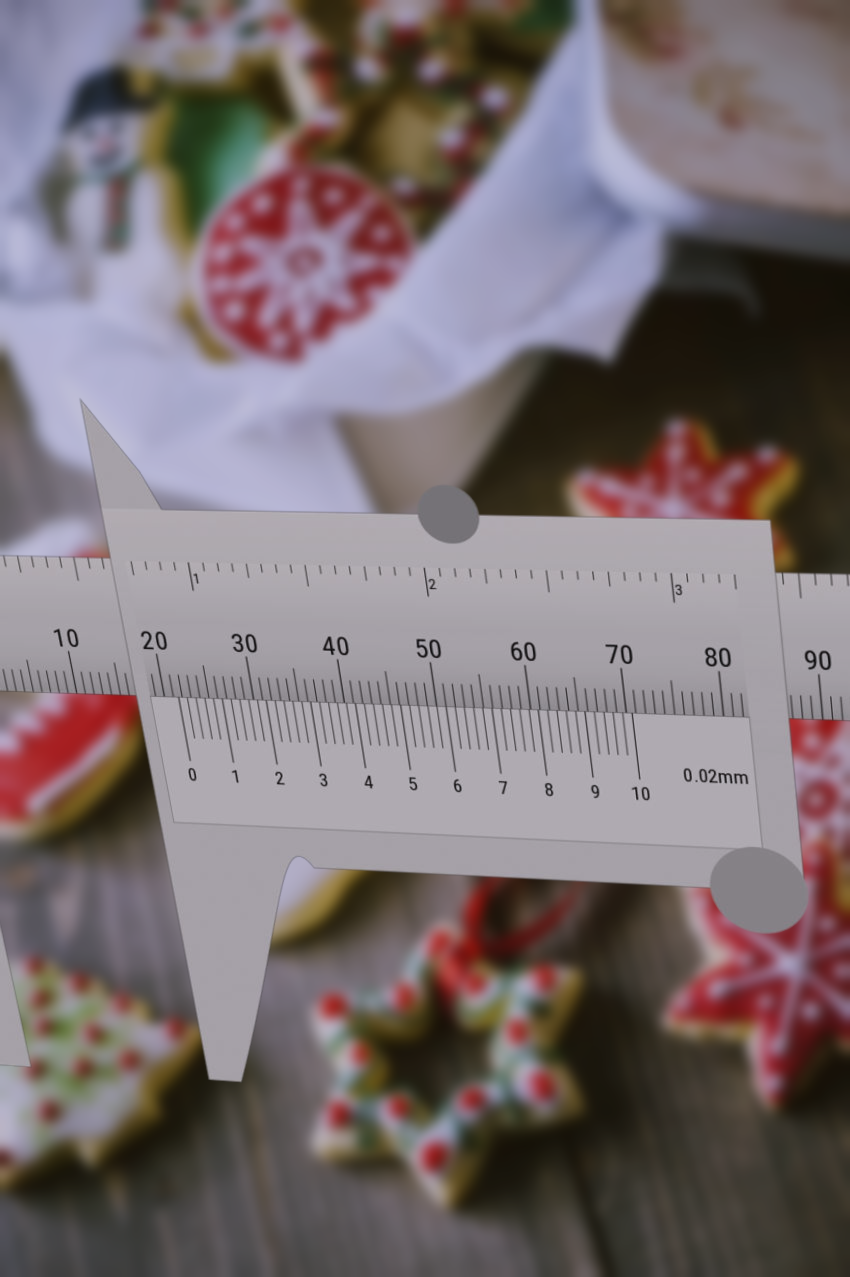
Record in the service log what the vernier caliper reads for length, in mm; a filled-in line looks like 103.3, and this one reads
21.6
